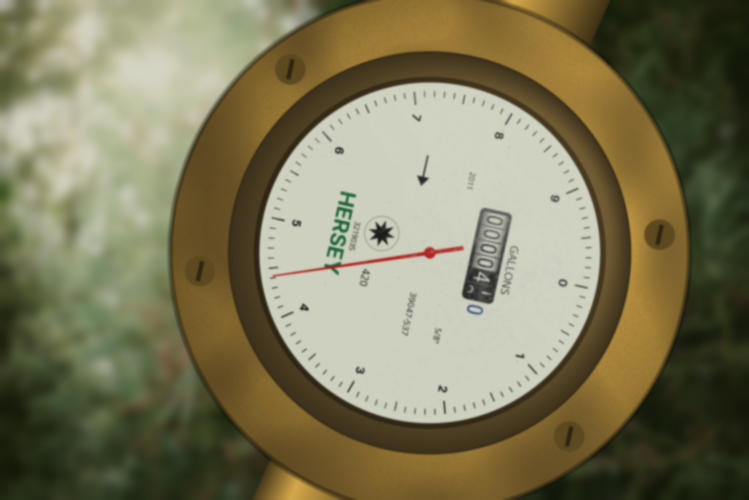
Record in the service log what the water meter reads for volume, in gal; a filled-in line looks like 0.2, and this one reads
414.4
